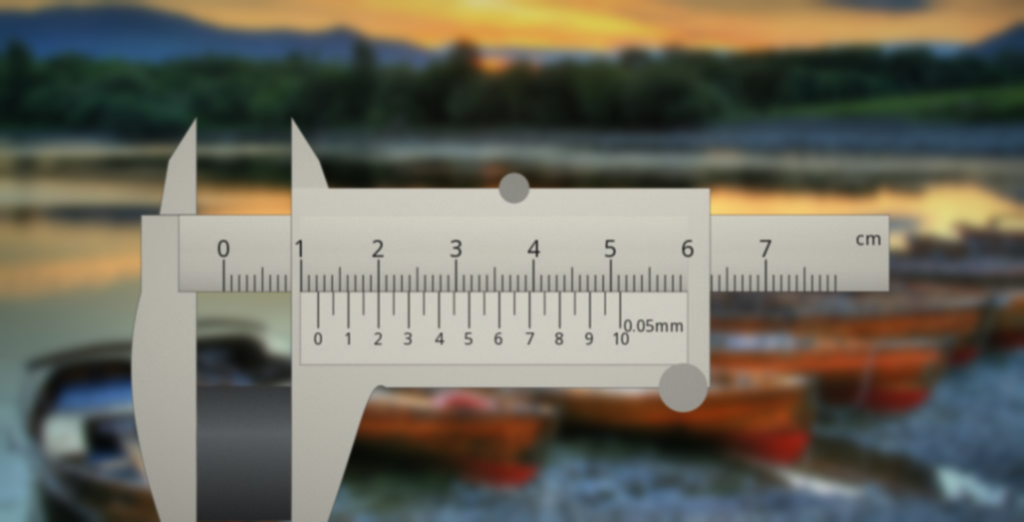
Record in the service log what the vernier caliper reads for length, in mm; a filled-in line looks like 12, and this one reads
12.2
